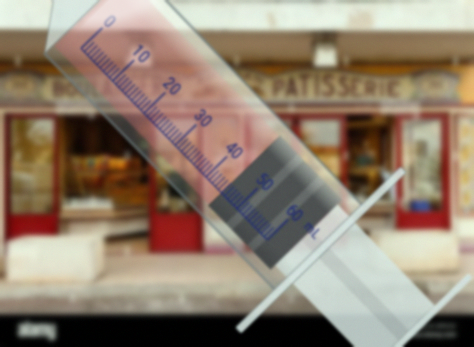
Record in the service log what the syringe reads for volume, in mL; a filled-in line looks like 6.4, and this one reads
45
